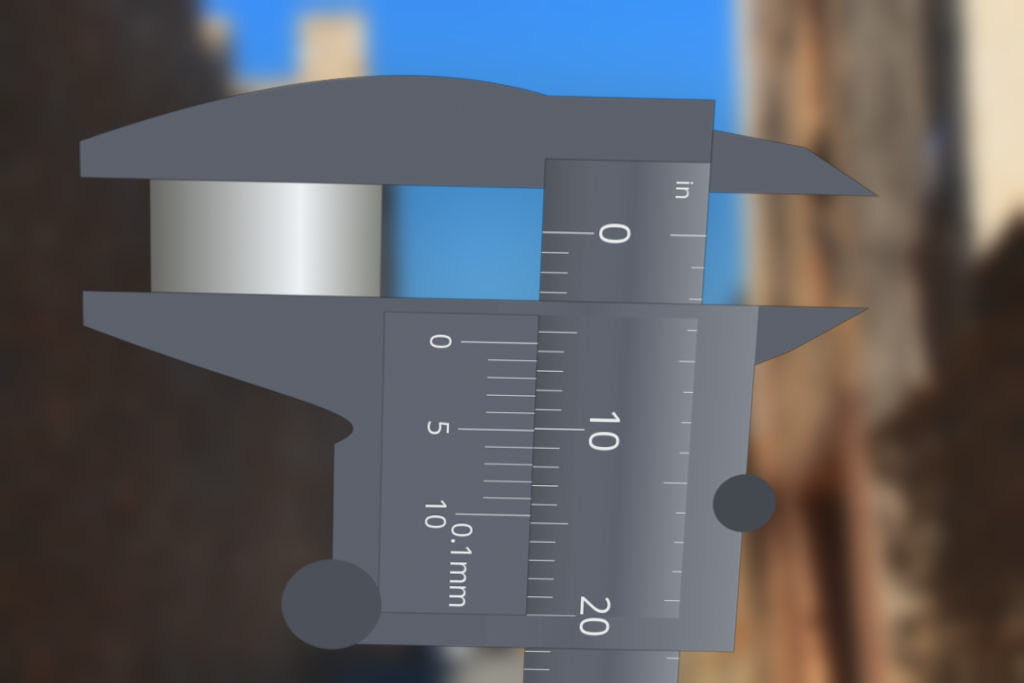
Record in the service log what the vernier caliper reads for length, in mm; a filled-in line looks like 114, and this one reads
5.6
